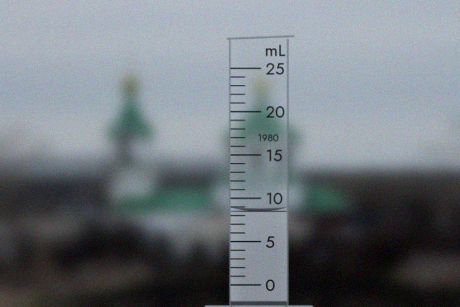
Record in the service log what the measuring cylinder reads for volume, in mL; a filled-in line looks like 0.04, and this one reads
8.5
